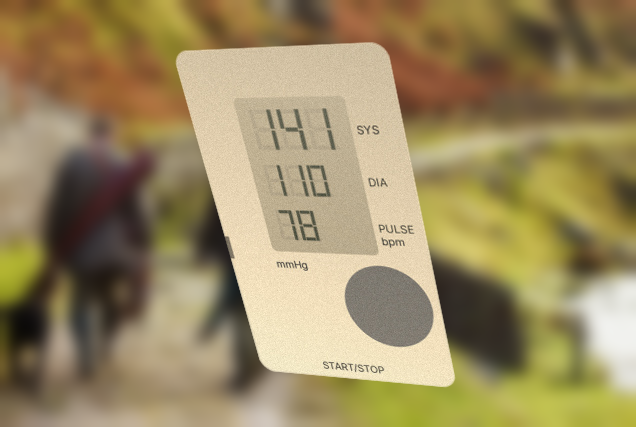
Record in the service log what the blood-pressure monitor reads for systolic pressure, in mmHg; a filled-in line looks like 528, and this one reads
141
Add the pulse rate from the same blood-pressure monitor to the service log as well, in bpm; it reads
78
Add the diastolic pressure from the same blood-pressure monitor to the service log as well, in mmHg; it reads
110
